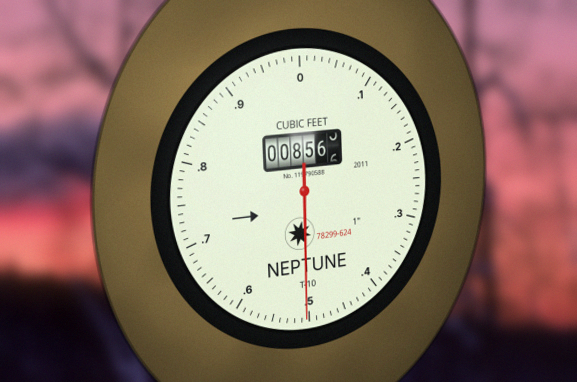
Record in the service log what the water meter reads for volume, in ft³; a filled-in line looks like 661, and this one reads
8565.50
